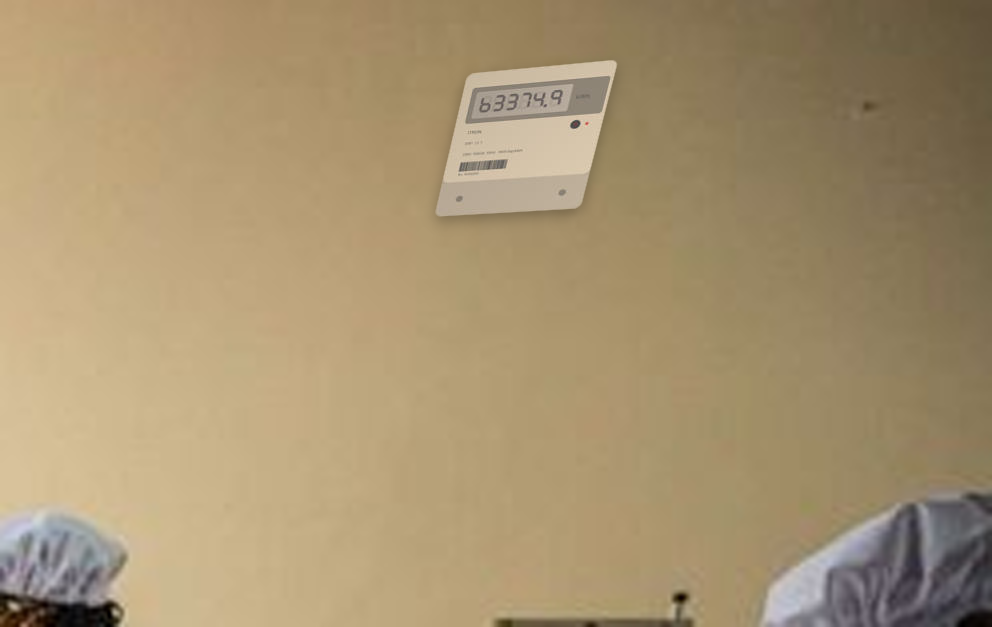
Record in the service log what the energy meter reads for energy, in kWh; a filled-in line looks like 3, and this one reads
63374.9
